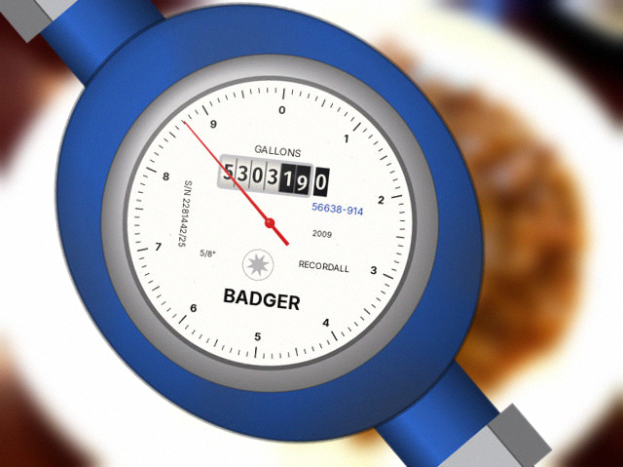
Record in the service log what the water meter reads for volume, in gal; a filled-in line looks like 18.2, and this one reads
5303188.7
